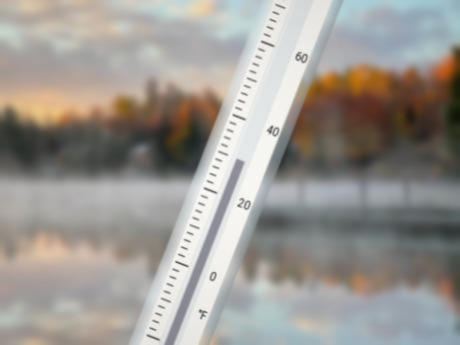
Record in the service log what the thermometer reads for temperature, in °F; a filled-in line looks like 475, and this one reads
30
